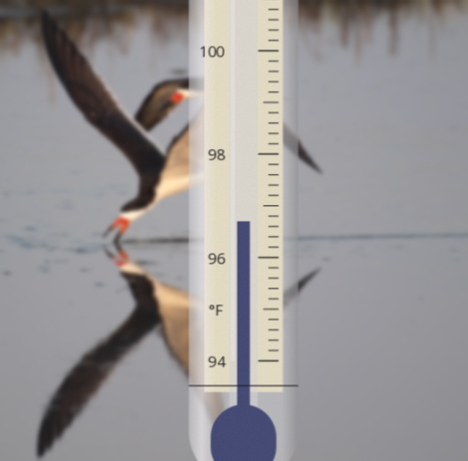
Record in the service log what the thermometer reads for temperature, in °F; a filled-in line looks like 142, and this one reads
96.7
